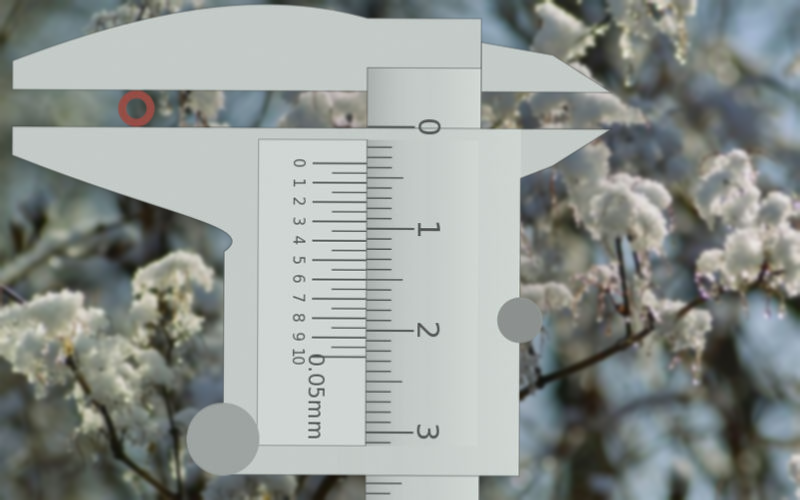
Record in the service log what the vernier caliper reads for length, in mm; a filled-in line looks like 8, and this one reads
3.6
